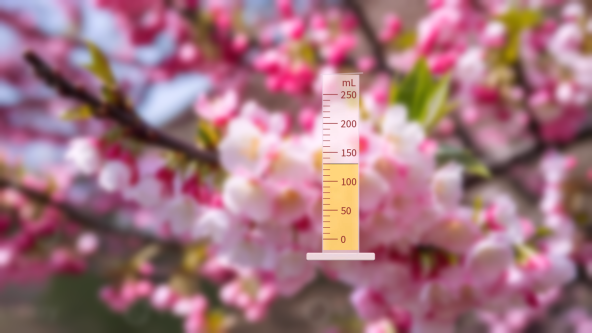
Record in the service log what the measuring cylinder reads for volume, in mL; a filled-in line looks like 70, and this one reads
130
